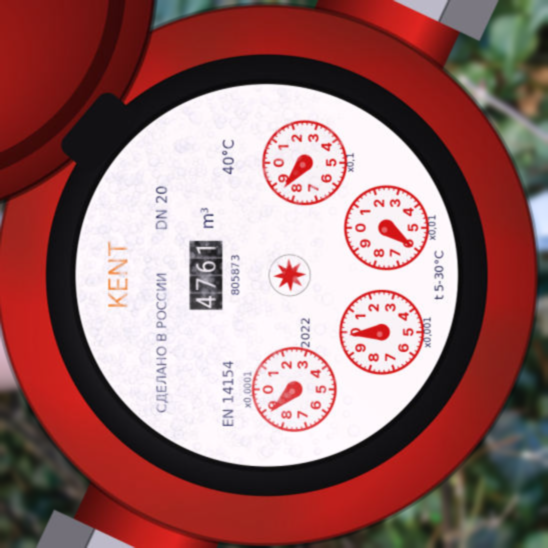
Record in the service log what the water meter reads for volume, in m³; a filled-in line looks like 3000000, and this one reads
4761.8598
